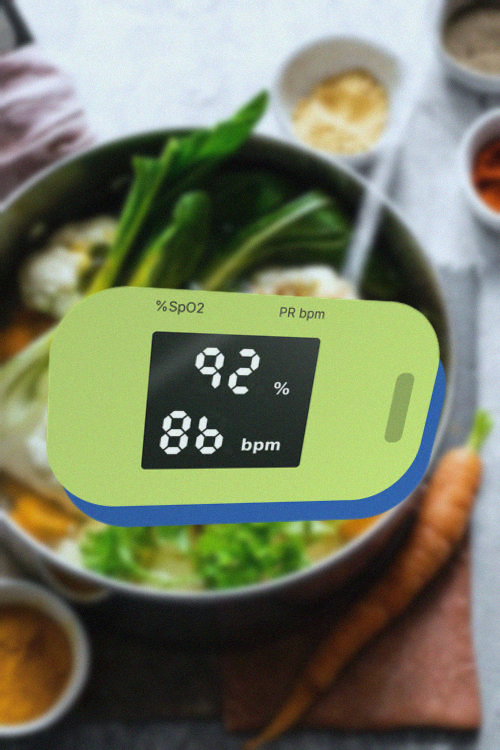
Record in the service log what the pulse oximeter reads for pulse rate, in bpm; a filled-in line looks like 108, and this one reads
86
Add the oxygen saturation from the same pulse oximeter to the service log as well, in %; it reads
92
